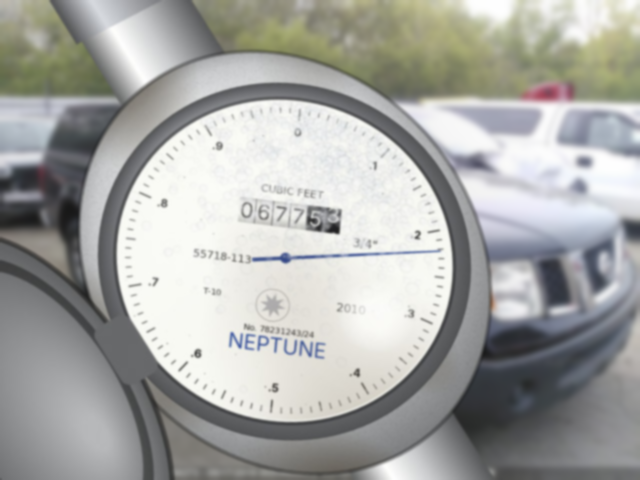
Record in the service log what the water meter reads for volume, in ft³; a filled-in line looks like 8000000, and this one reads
67753.22
